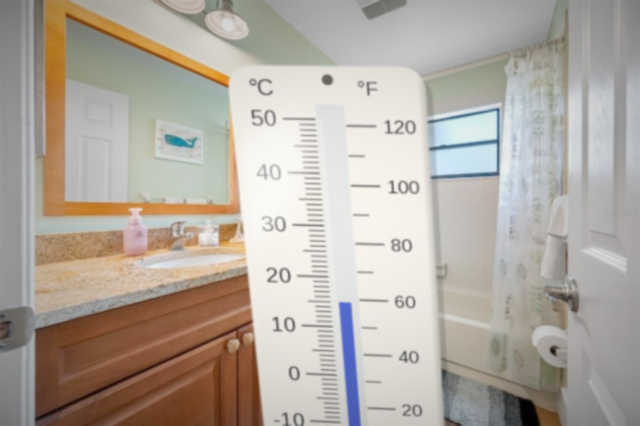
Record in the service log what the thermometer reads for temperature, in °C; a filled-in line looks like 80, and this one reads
15
